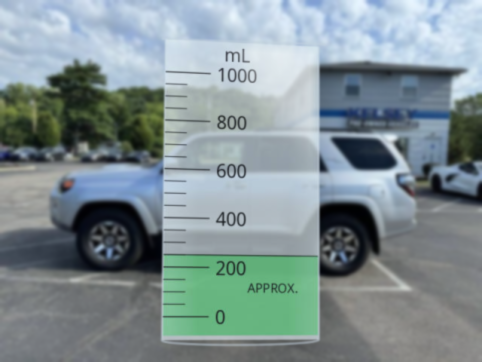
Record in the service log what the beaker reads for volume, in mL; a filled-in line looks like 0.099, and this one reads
250
